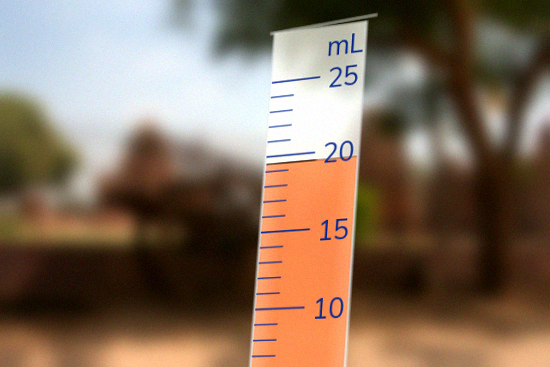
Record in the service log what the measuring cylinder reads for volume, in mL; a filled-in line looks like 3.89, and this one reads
19.5
